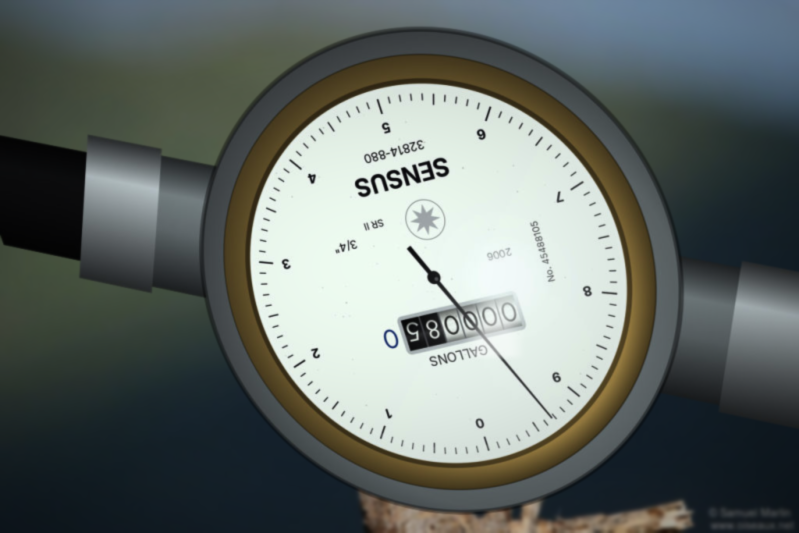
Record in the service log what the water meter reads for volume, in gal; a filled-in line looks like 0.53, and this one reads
849.3
